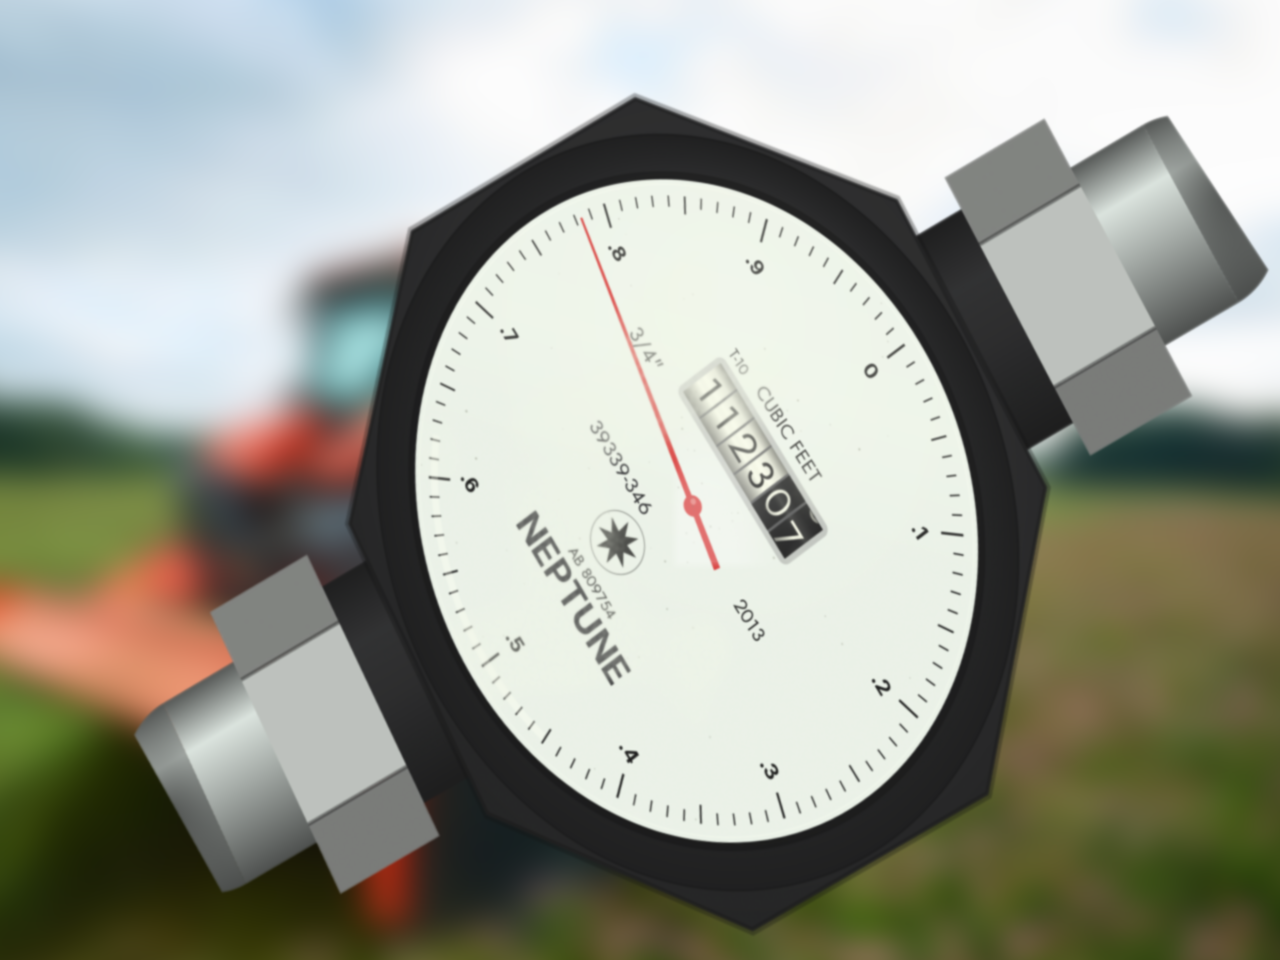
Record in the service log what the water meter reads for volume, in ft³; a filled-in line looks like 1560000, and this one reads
112306.78
